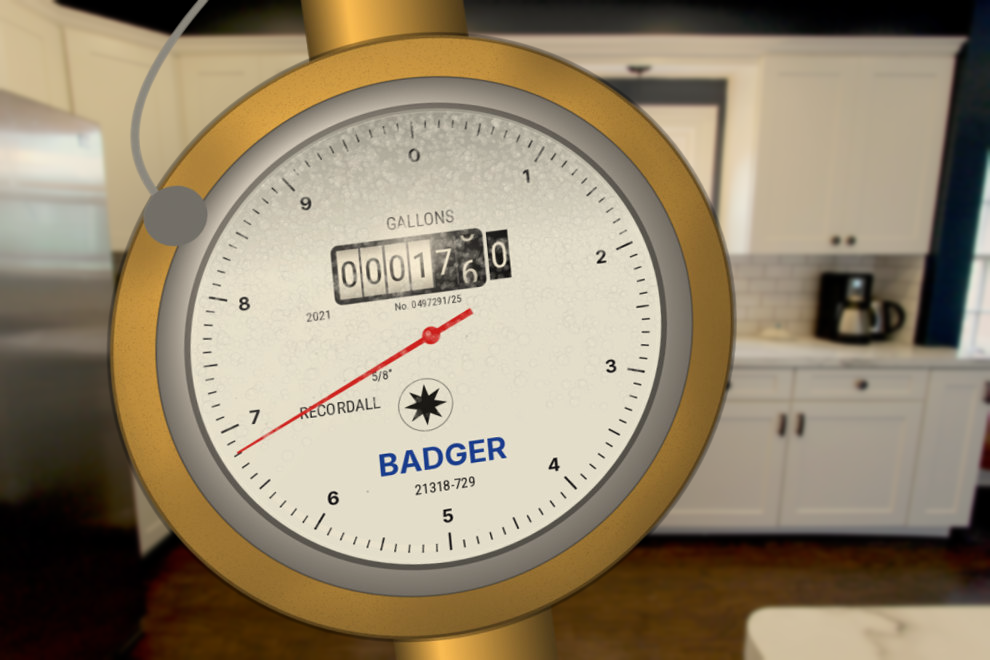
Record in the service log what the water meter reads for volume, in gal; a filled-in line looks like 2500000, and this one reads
1756.8
